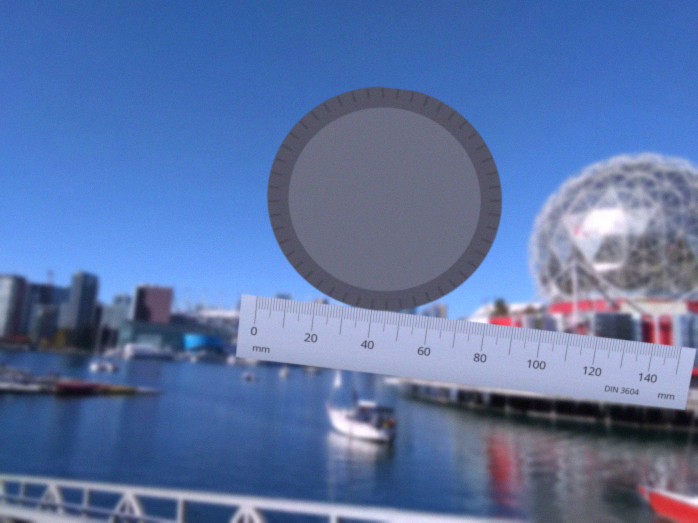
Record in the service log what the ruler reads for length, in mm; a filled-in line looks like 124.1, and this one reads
80
